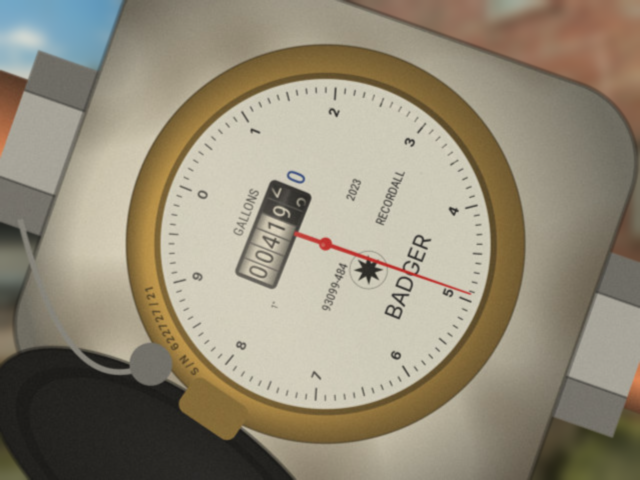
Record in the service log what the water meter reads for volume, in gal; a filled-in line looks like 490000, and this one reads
41924.9
